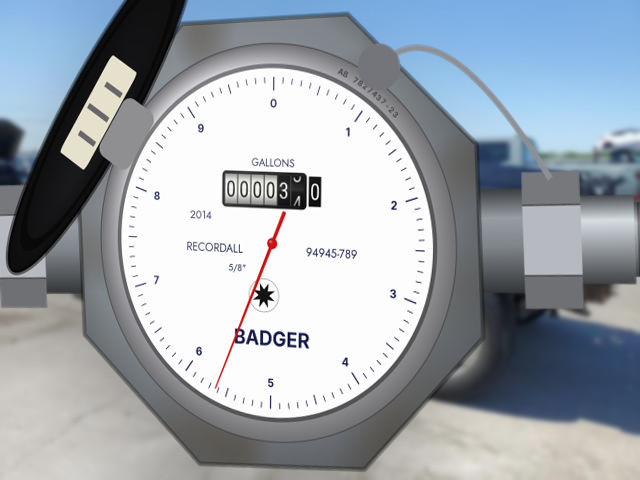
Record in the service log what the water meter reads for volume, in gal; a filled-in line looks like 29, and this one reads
335.6
